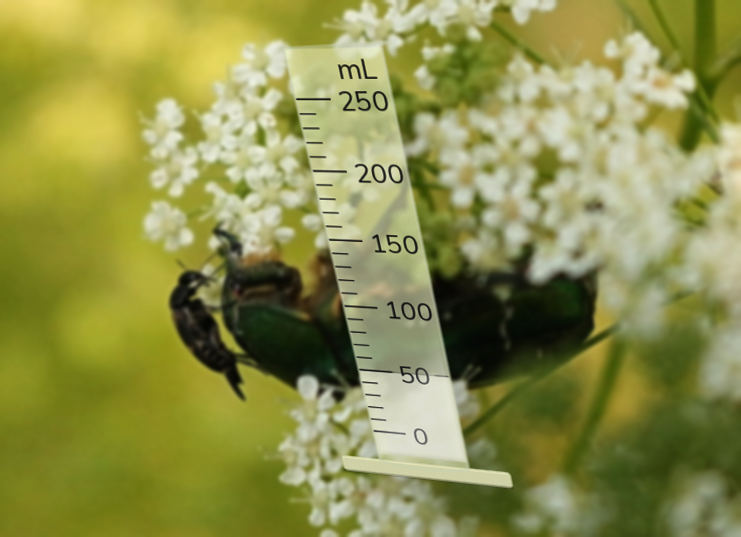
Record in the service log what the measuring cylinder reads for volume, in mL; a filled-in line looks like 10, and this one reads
50
